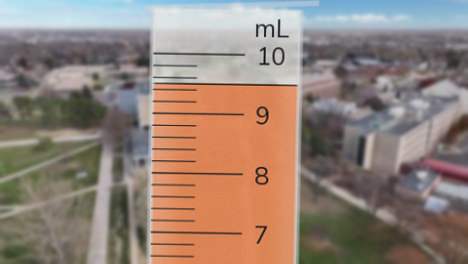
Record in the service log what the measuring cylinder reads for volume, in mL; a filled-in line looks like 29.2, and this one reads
9.5
